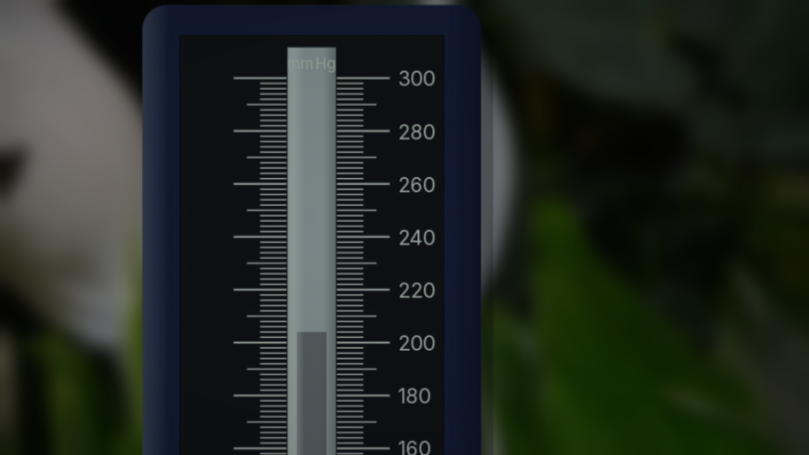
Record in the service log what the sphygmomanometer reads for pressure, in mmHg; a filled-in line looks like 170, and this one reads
204
